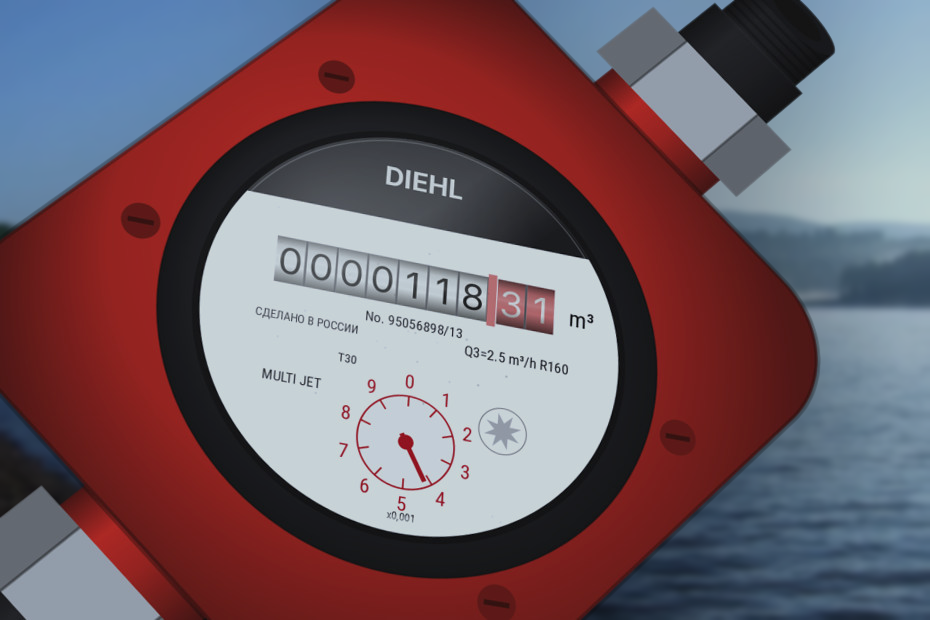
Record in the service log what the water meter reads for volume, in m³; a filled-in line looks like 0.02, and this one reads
118.314
